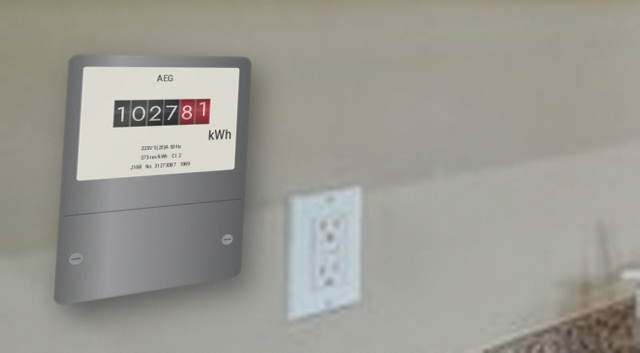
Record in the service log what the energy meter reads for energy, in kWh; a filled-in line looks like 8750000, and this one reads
1027.81
